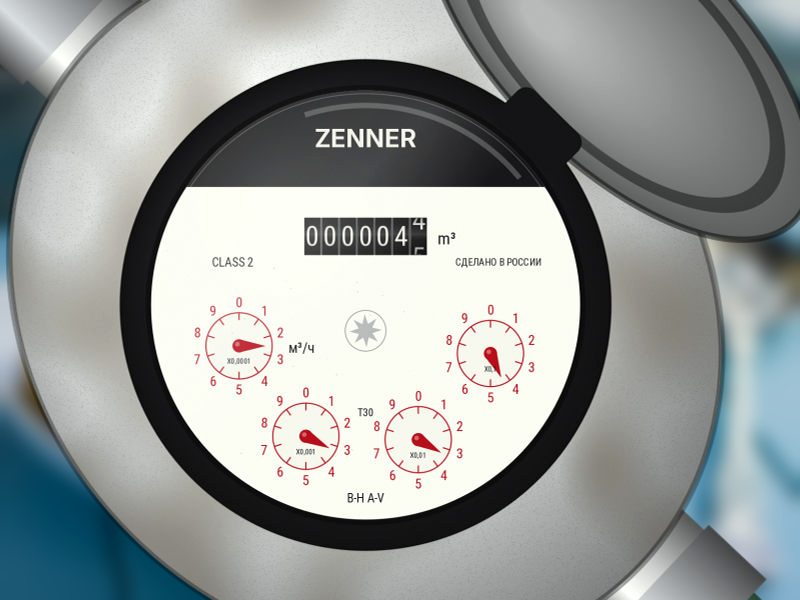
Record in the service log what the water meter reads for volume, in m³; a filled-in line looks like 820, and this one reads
44.4332
